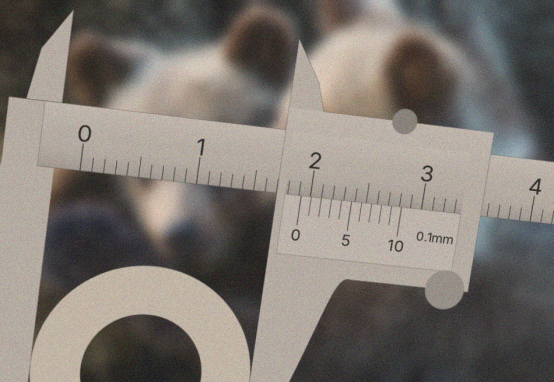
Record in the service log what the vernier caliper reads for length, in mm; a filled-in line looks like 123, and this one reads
19.2
